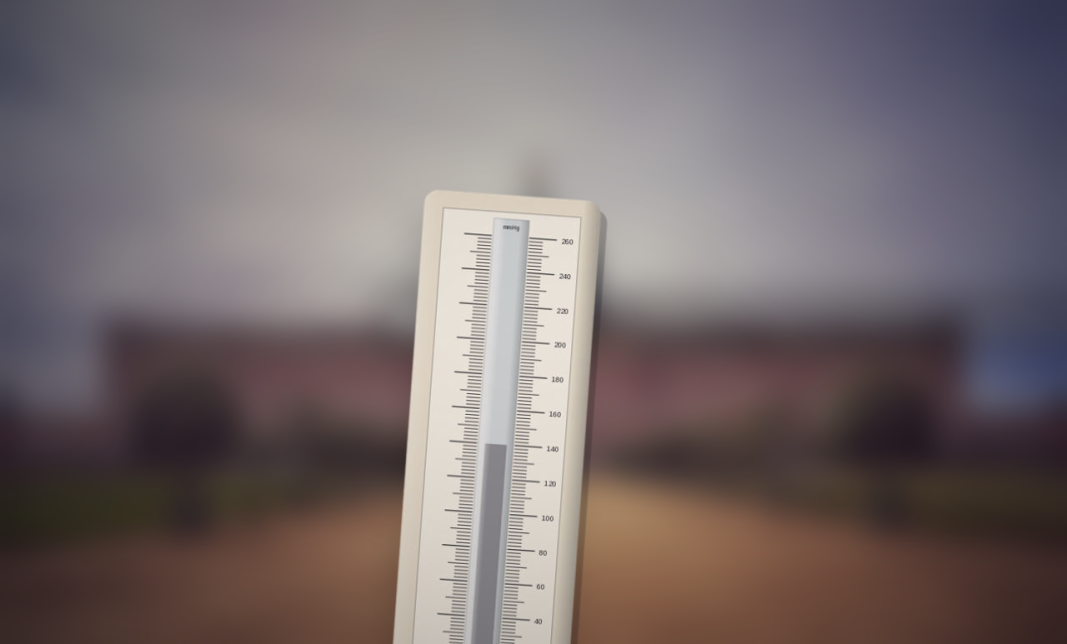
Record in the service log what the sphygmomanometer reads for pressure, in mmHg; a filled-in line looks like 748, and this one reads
140
